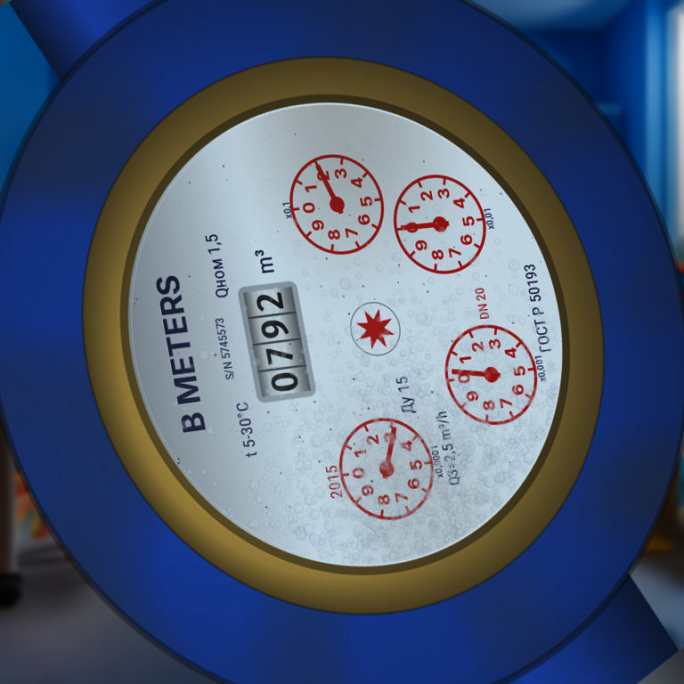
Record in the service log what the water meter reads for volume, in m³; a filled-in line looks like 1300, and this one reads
792.2003
